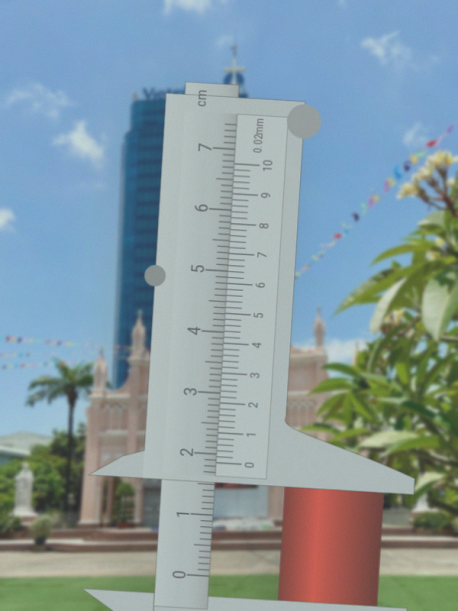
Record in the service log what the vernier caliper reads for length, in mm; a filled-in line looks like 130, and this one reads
18.6
